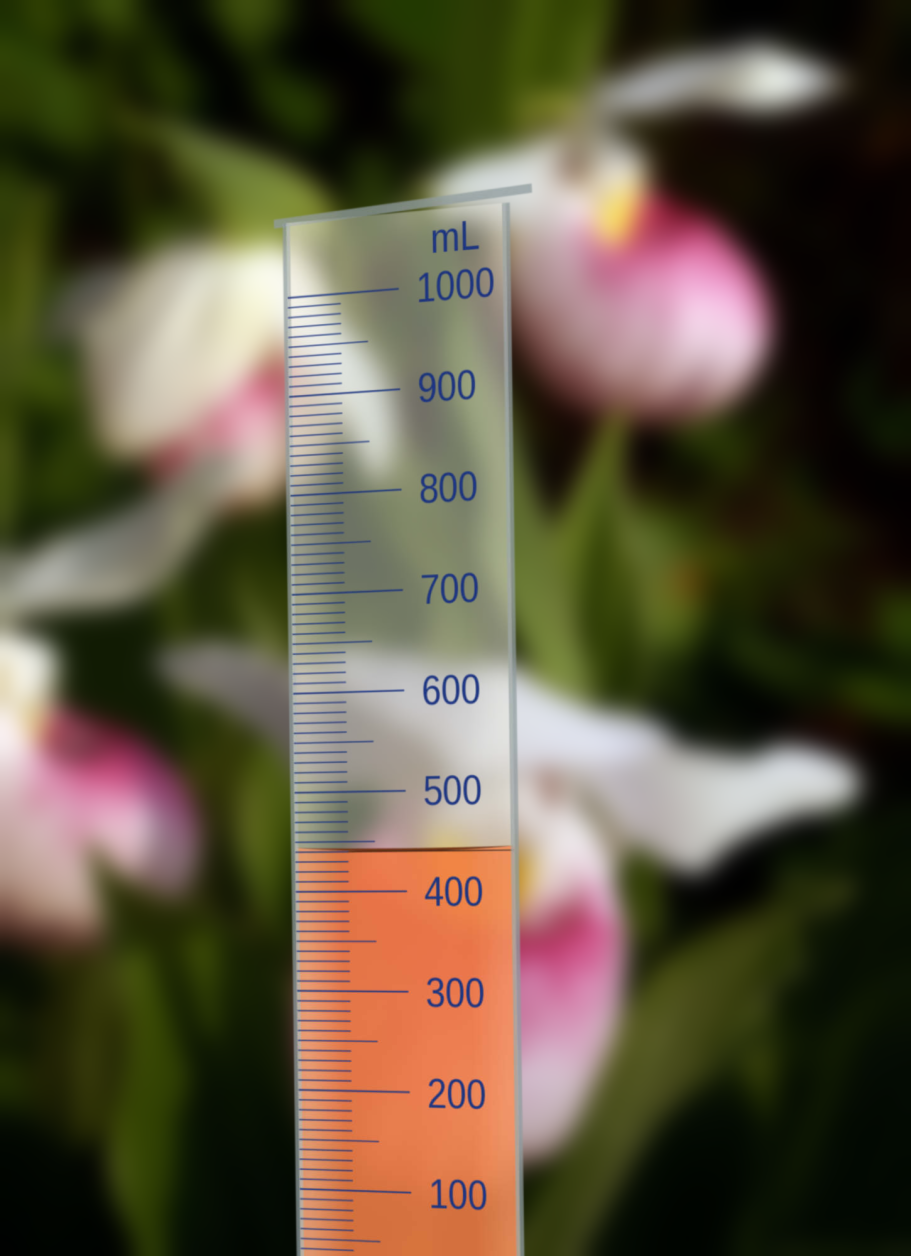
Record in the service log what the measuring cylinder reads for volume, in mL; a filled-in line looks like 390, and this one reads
440
